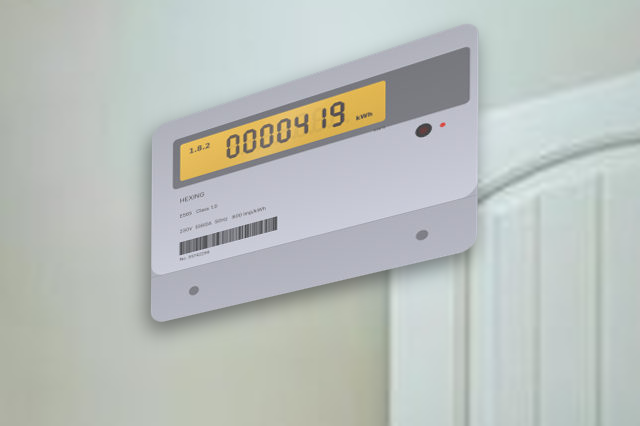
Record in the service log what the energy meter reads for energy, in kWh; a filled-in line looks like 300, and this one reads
419
